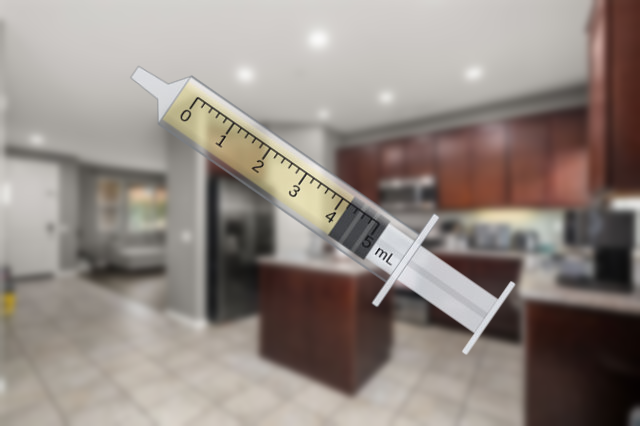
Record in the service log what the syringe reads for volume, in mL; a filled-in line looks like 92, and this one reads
4.2
